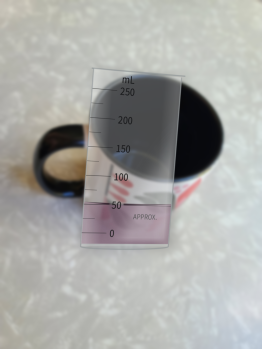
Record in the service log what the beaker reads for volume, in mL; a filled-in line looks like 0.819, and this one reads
50
